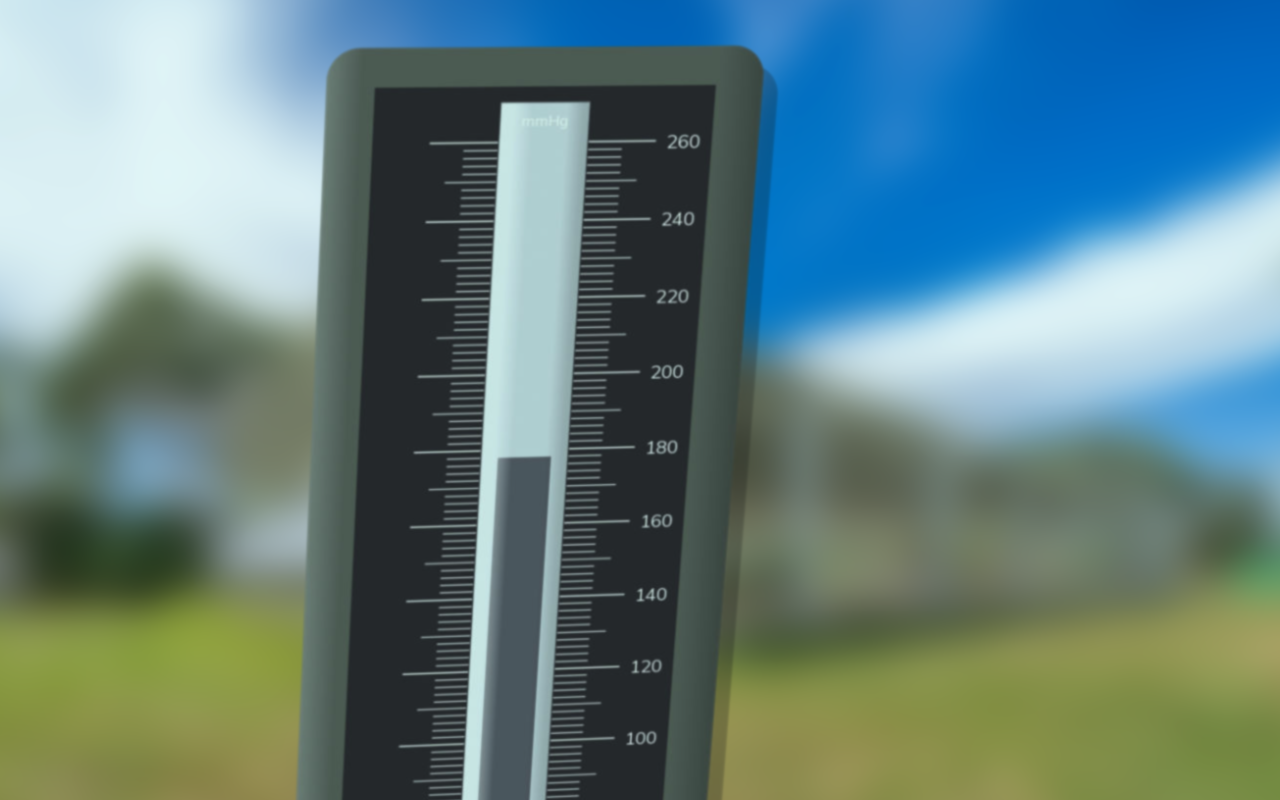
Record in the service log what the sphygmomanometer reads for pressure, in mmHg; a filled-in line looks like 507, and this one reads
178
